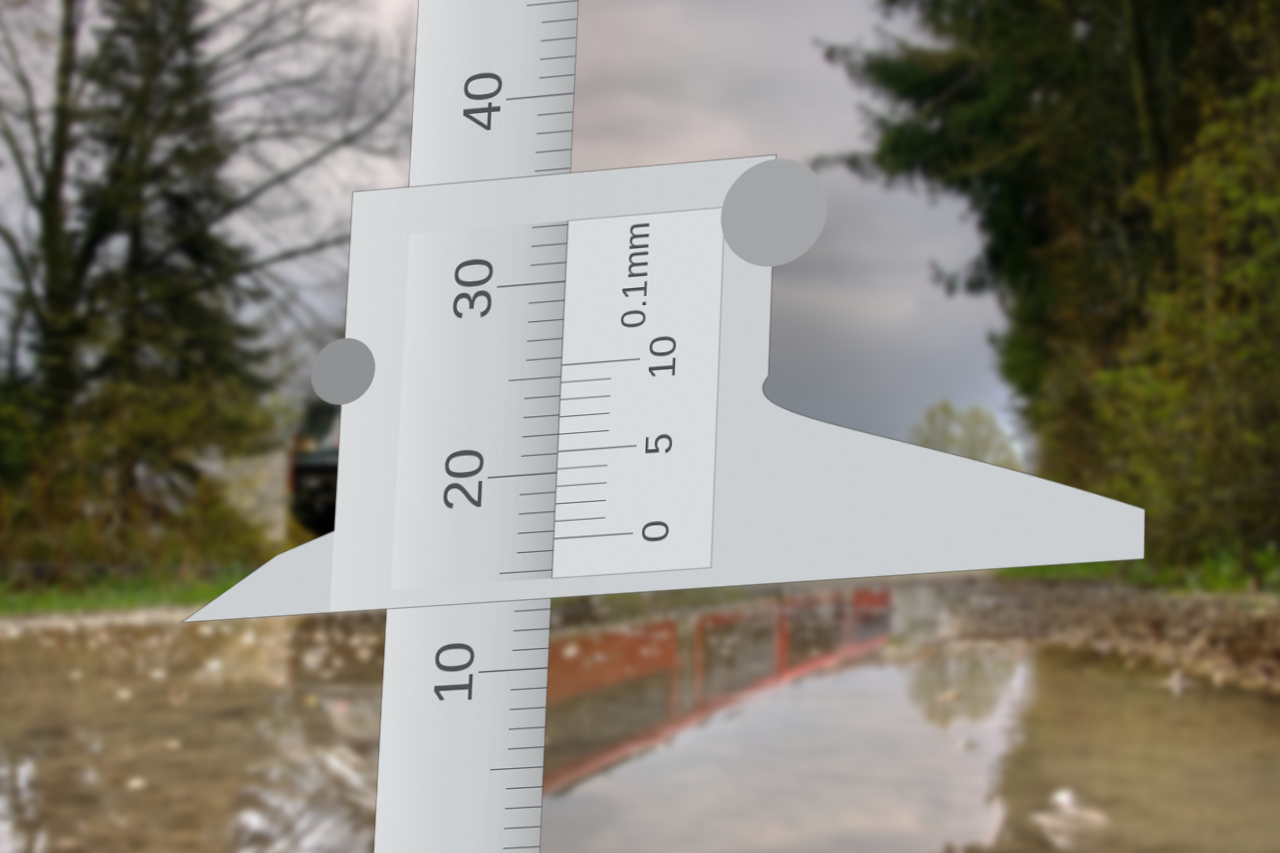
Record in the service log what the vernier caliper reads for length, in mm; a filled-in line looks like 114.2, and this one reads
16.6
